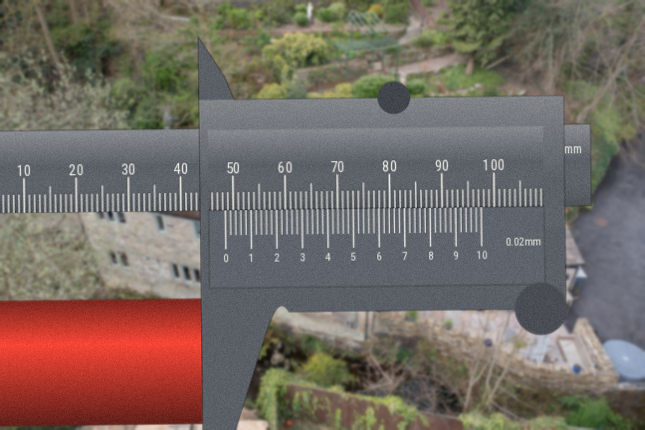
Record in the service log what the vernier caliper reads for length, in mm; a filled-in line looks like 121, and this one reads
48.5
